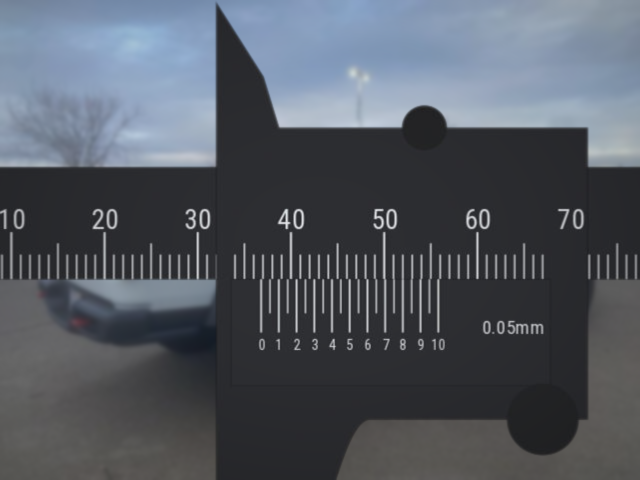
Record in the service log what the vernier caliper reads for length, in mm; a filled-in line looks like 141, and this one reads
36.8
